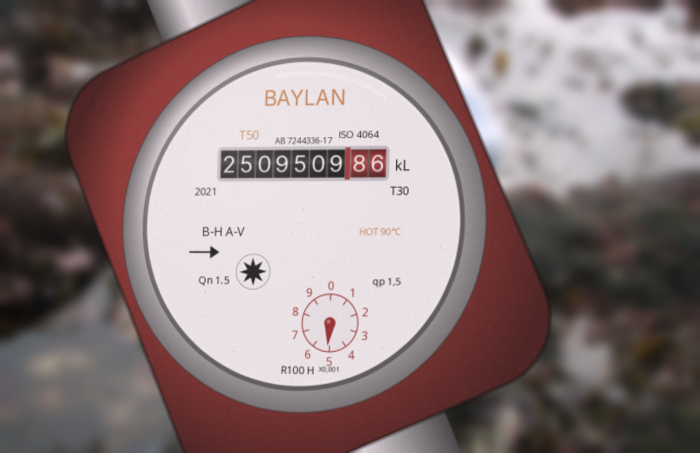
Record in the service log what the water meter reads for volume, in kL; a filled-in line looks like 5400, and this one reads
2509509.865
